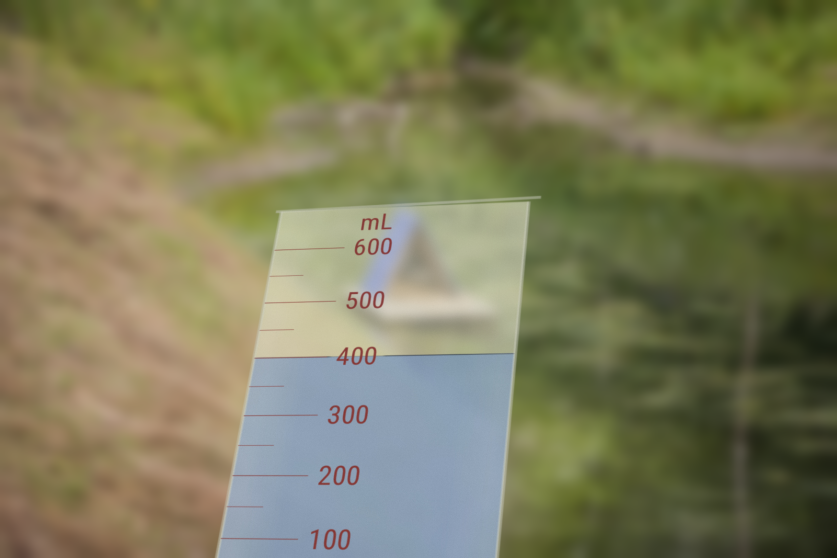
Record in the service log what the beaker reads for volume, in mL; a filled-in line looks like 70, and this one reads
400
